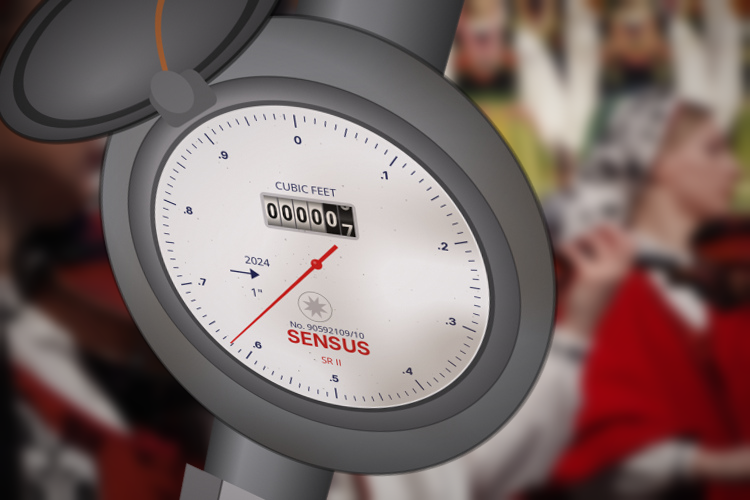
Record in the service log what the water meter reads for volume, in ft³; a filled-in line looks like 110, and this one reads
6.62
